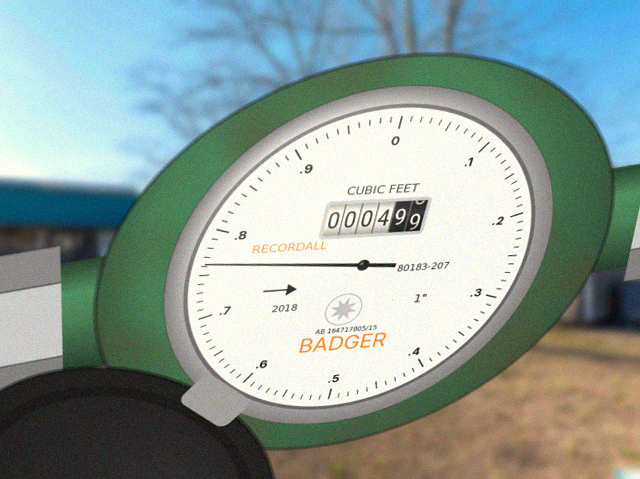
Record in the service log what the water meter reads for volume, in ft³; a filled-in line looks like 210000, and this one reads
498.76
